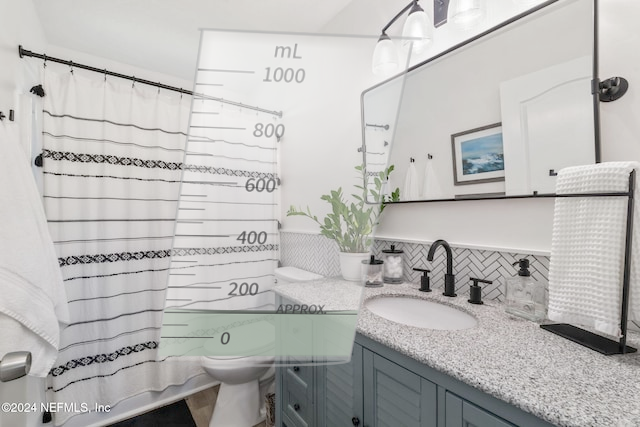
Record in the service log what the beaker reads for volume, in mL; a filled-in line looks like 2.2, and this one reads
100
